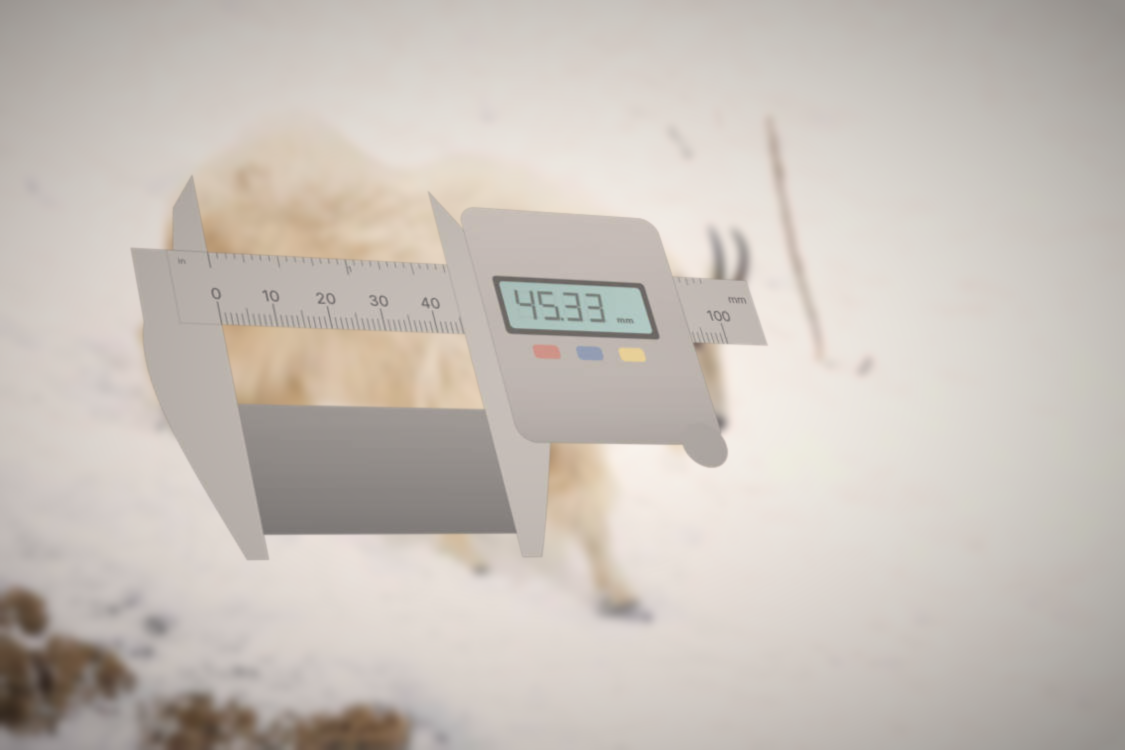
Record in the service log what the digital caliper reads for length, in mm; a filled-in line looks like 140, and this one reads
45.33
